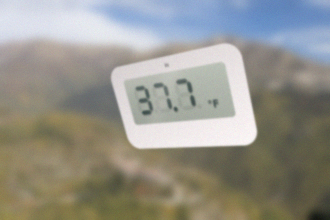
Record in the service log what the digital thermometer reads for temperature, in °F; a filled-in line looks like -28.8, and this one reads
37.7
